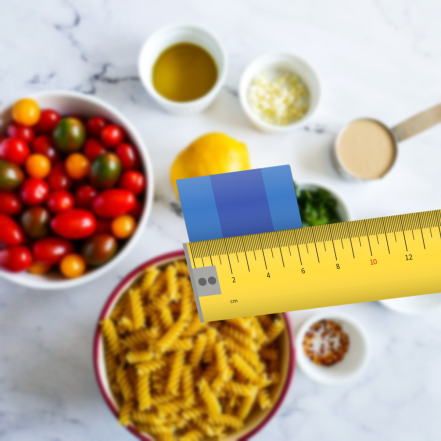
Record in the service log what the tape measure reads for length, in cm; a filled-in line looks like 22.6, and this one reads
6.5
